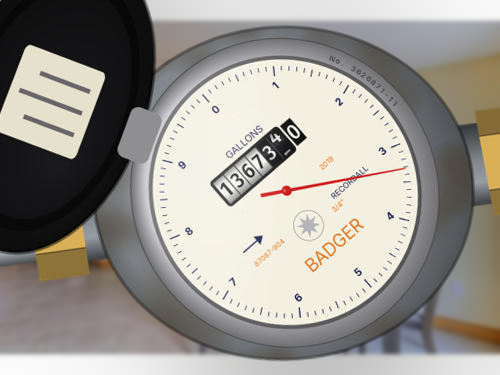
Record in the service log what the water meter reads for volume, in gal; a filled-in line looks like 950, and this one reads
1367343.3
